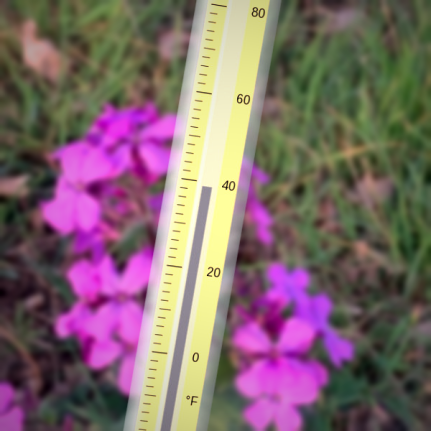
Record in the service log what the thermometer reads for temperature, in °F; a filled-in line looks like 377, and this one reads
39
